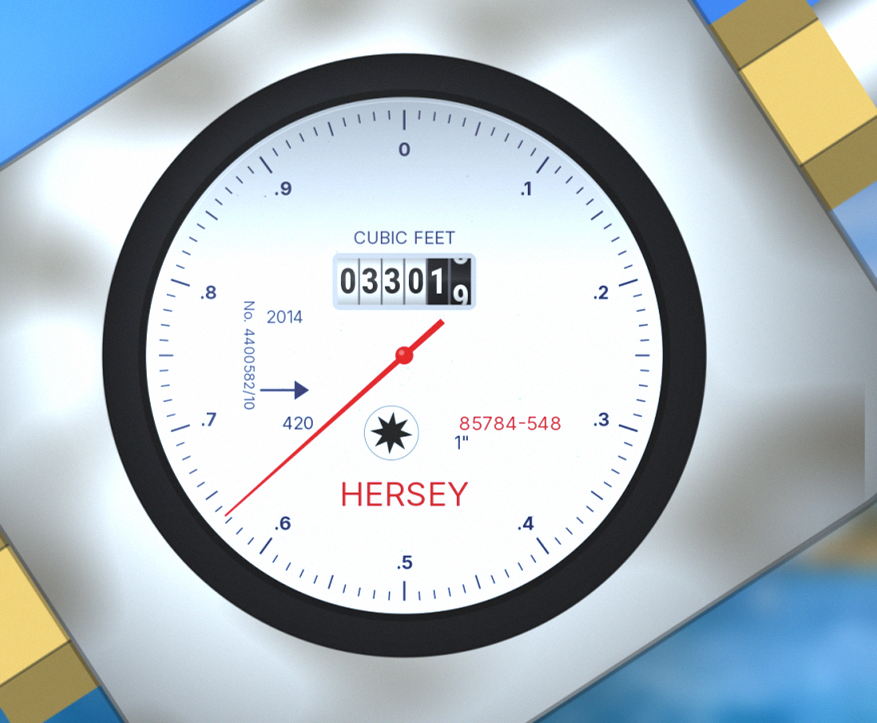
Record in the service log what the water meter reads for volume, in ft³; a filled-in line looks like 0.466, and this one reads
33018.63
